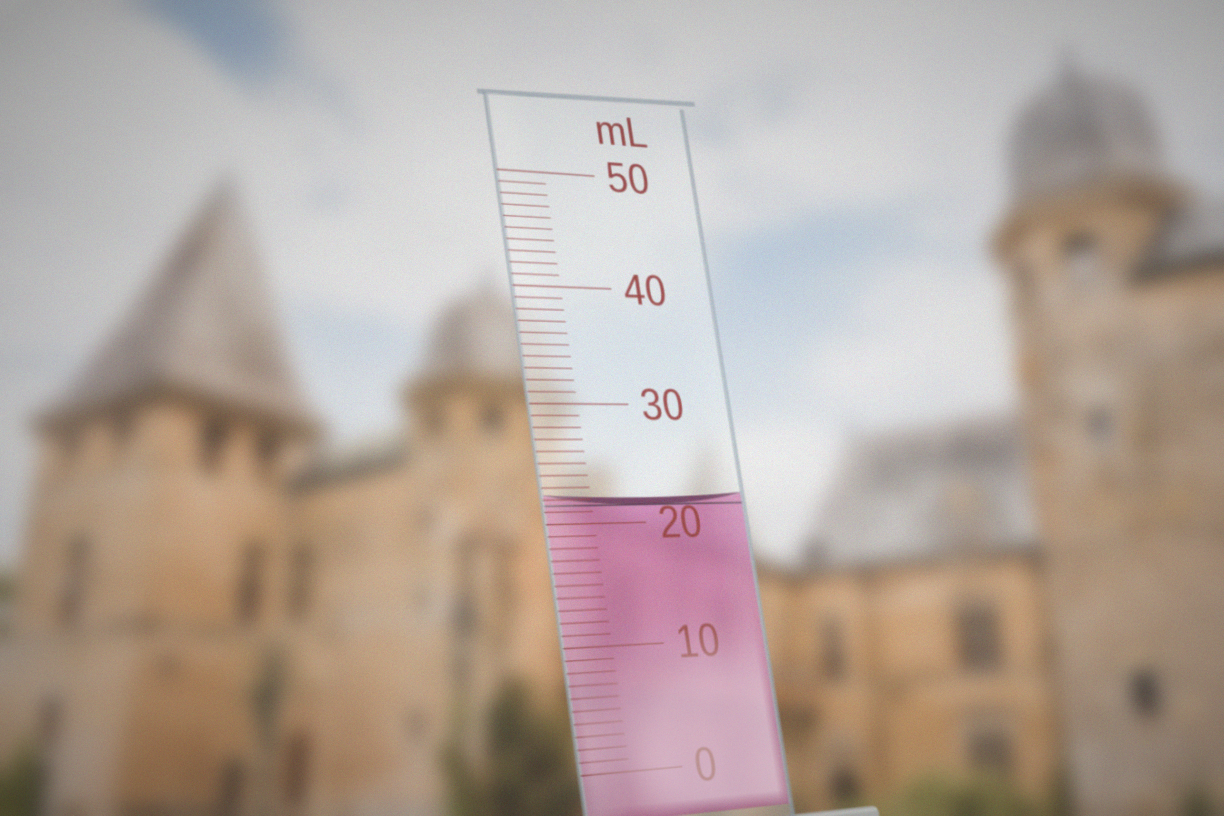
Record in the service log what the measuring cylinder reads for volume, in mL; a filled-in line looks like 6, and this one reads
21.5
